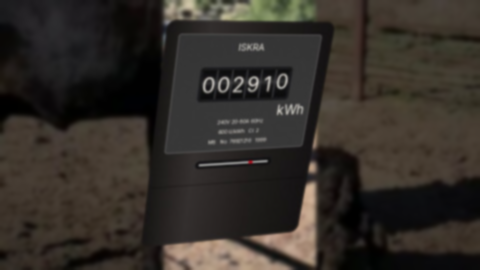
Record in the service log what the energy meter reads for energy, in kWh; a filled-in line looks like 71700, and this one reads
2910
